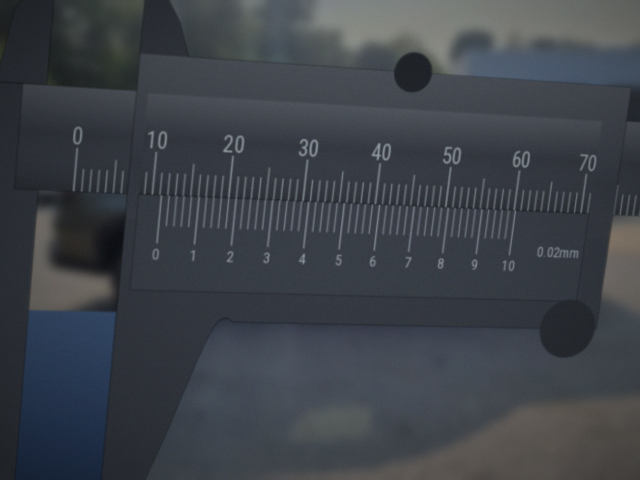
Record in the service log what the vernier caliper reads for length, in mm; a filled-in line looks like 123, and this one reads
11.2
